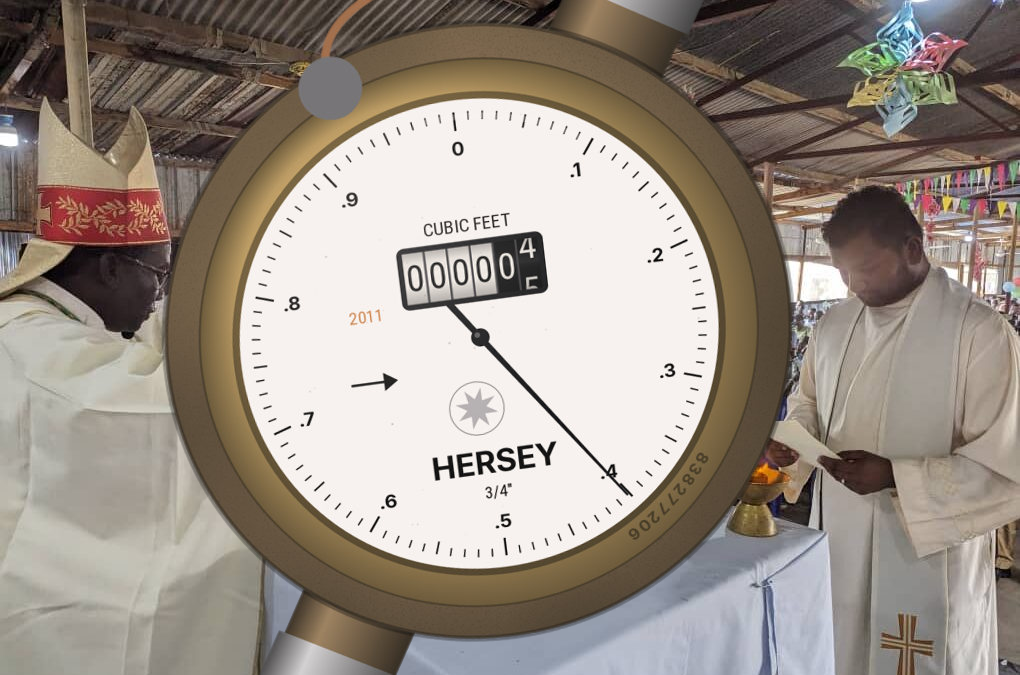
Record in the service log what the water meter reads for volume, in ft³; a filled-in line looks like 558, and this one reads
4.40
